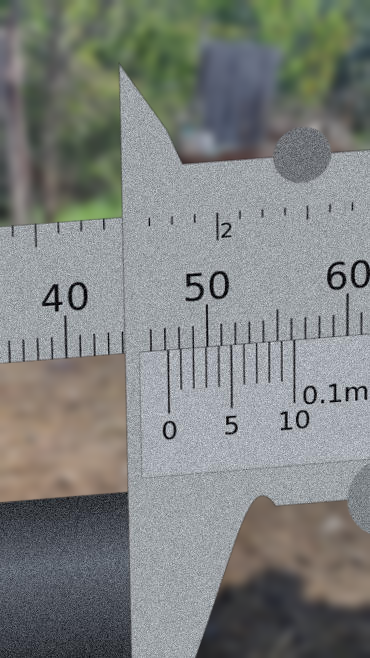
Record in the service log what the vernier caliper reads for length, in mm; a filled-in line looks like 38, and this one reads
47.2
